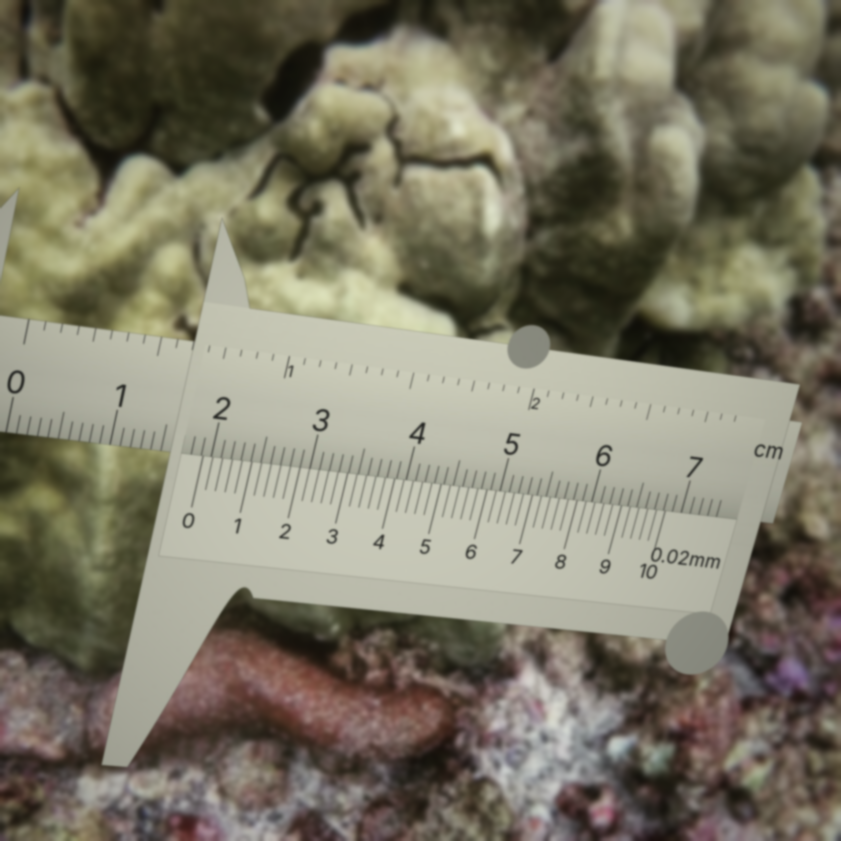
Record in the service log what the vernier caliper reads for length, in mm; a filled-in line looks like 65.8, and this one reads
19.2
